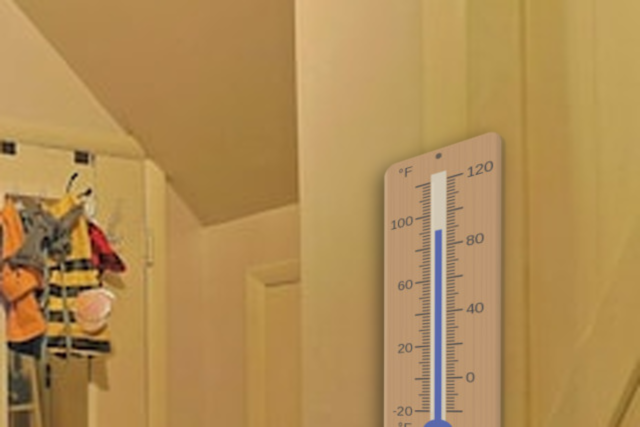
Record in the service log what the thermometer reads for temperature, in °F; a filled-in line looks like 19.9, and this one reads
90
